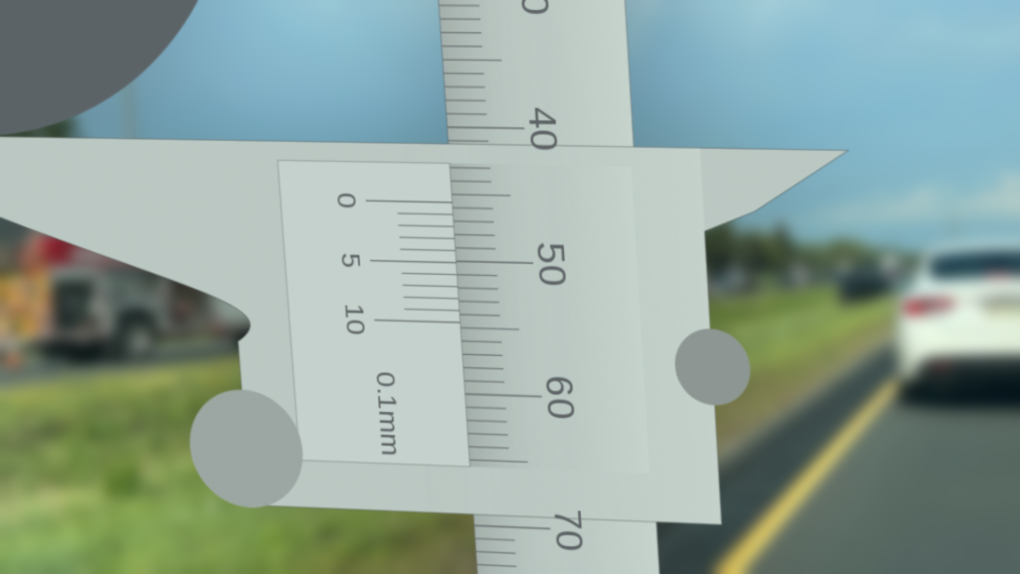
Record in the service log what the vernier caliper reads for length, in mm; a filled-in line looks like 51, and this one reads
45.6
